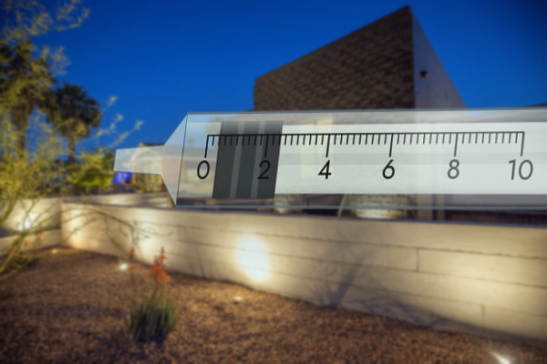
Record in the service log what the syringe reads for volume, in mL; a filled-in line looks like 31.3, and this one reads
0.4
